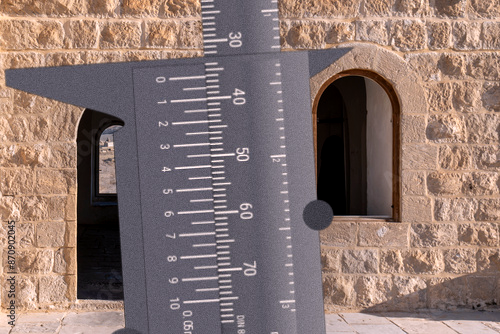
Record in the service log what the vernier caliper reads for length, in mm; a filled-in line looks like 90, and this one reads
36.2
